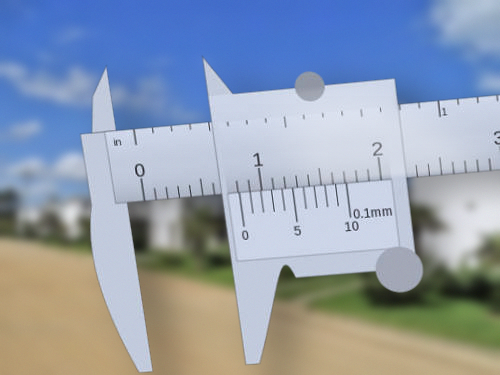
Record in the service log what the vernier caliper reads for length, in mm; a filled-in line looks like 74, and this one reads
8.1
